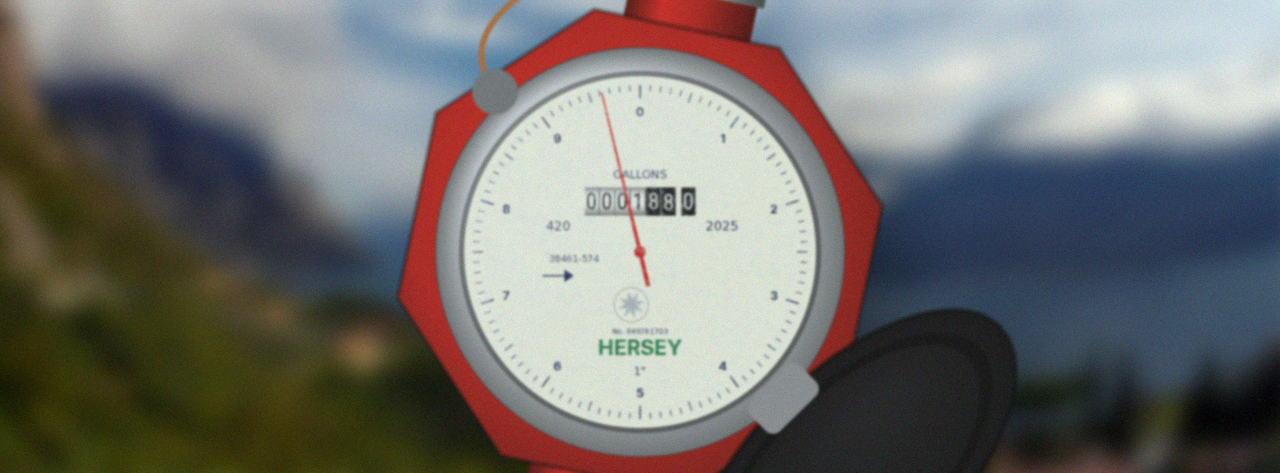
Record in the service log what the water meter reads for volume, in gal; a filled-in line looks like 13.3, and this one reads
1879.6
